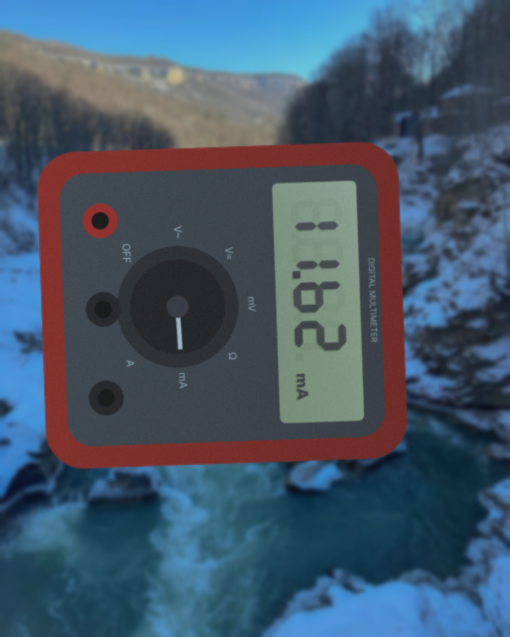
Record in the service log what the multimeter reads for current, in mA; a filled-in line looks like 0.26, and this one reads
11.62
